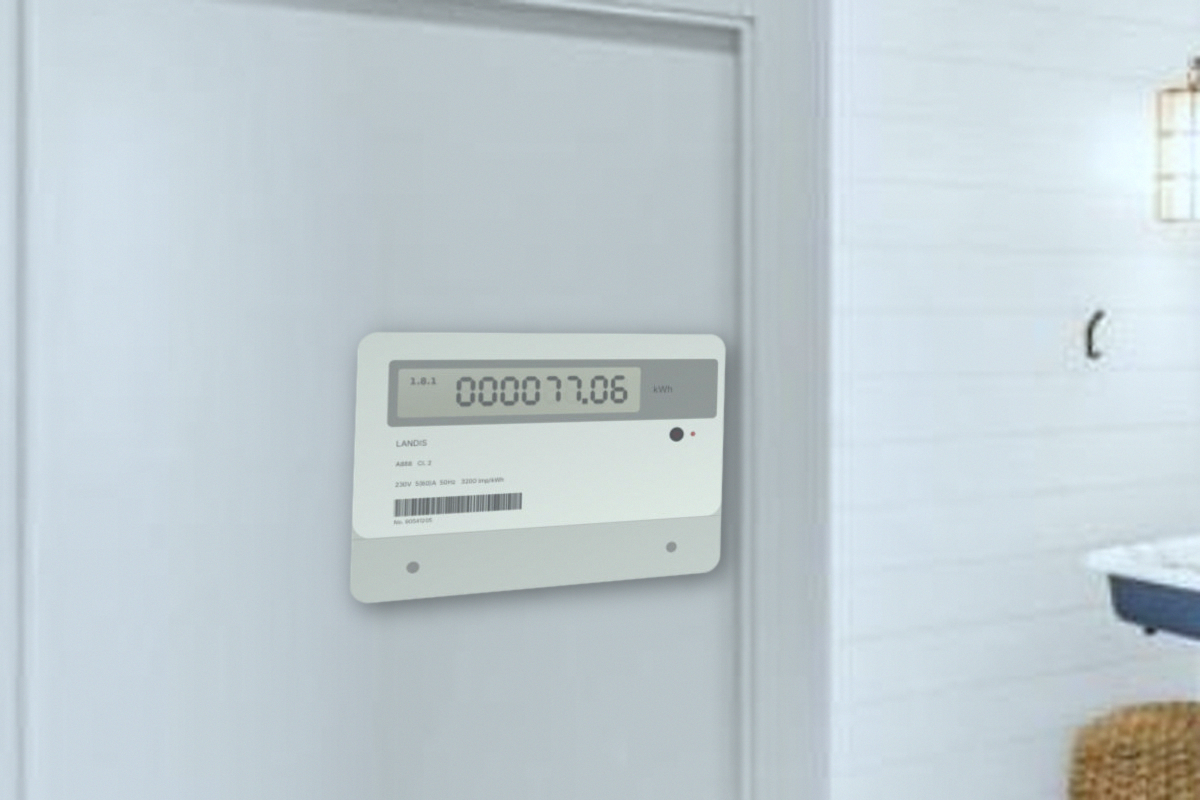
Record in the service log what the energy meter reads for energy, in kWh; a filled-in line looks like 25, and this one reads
77.06
